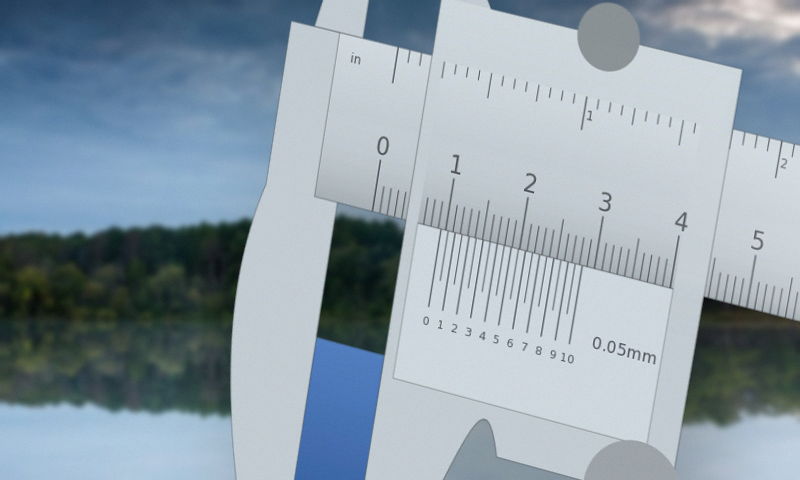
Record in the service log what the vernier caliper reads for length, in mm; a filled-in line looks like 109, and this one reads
9.4
